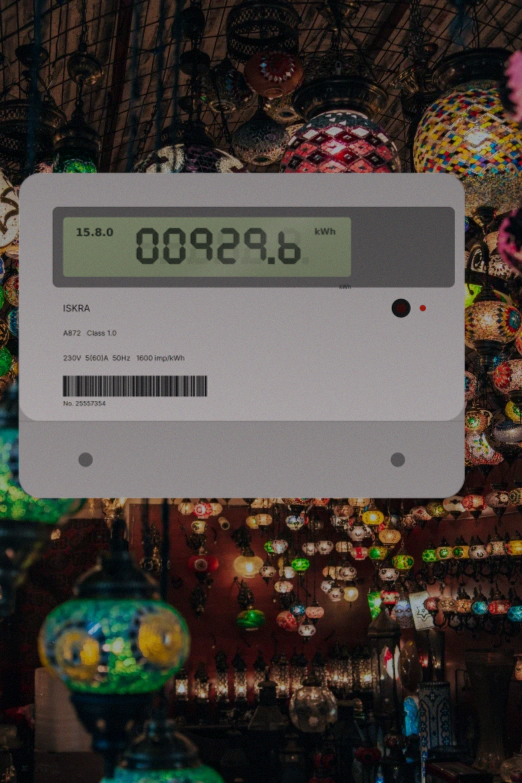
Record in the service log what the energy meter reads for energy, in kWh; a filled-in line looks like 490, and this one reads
929.6
